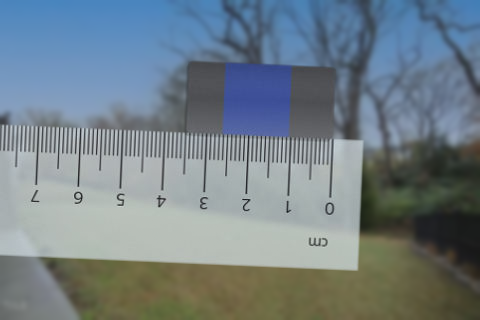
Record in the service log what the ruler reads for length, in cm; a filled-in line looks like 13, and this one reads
3.5
